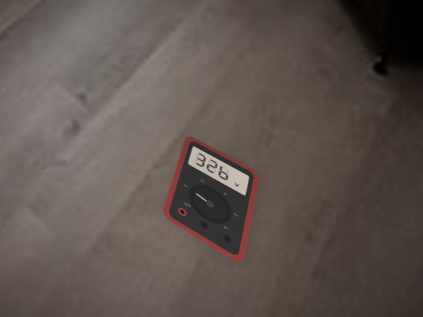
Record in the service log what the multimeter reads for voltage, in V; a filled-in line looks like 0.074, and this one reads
326
